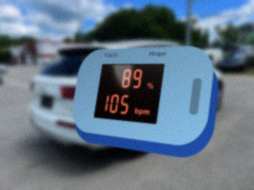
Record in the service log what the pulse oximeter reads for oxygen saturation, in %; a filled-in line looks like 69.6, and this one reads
89
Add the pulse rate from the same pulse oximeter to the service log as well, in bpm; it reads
105
